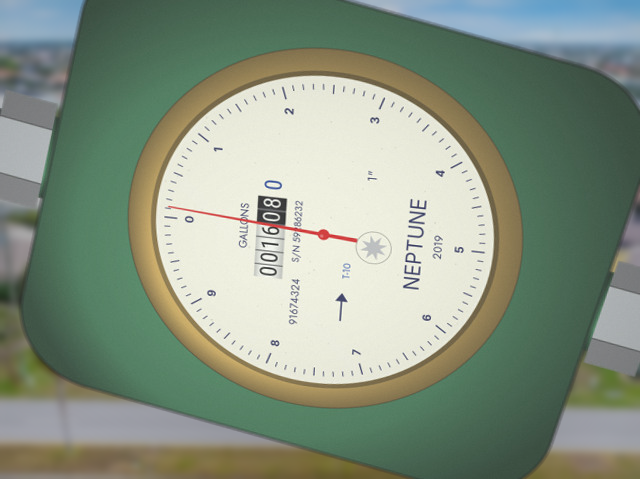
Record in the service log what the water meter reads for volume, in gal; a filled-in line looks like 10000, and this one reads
16080.1
